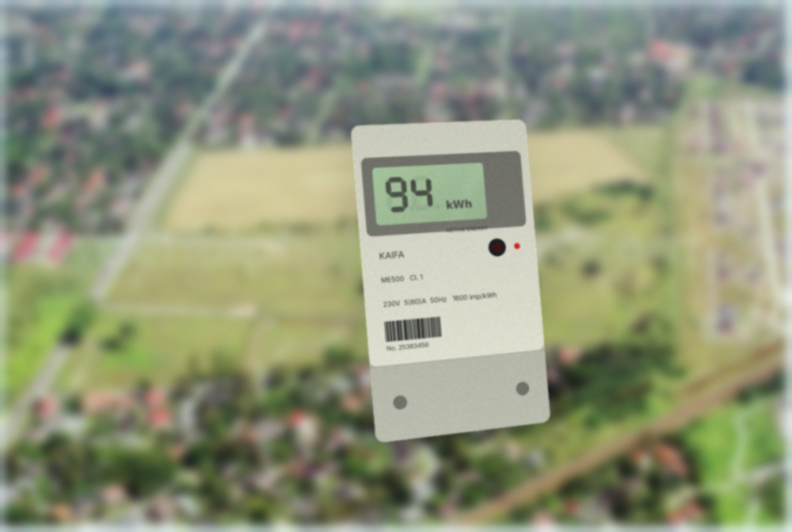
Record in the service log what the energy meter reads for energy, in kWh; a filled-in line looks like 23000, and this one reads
94
